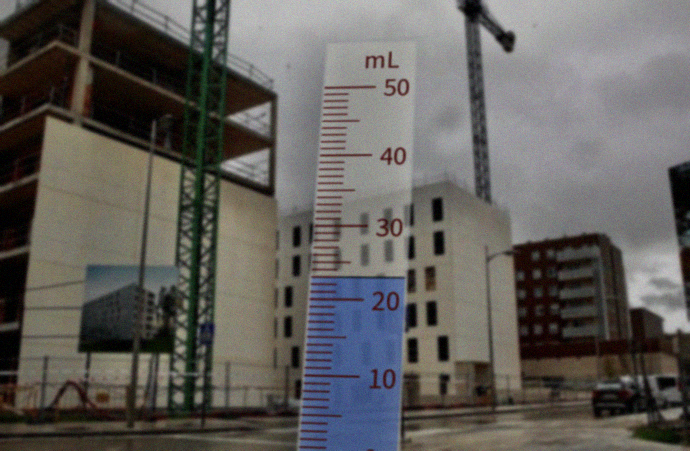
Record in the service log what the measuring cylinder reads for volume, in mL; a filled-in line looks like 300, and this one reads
23
